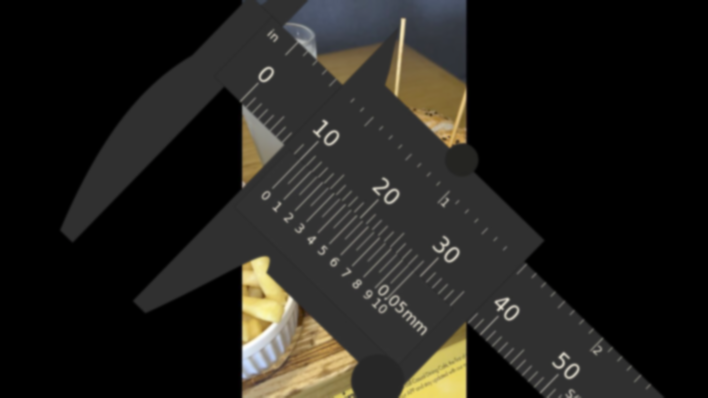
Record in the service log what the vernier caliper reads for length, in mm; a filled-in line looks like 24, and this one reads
10.0
